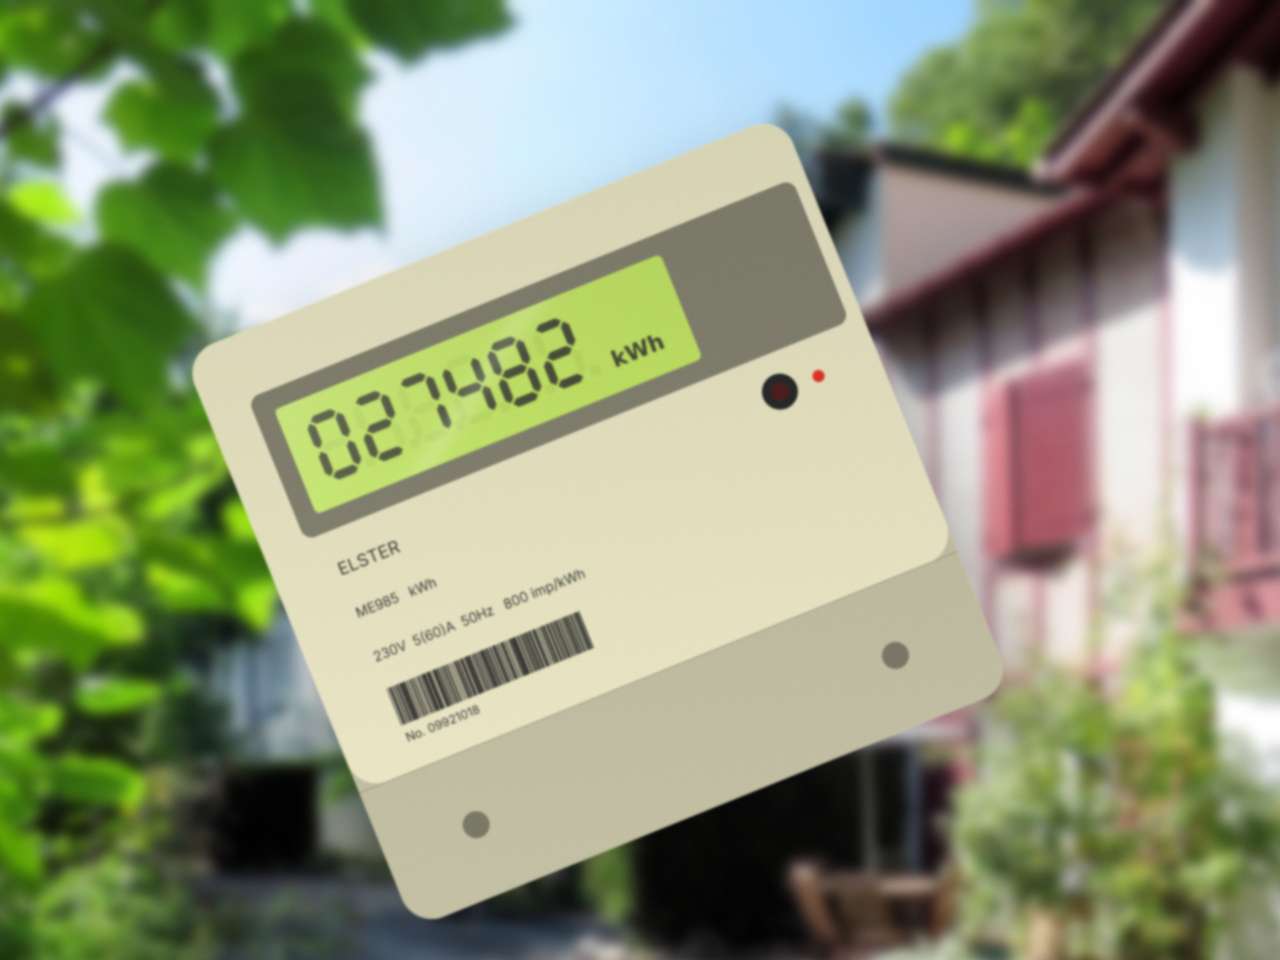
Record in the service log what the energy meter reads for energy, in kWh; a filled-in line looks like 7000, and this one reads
27482
